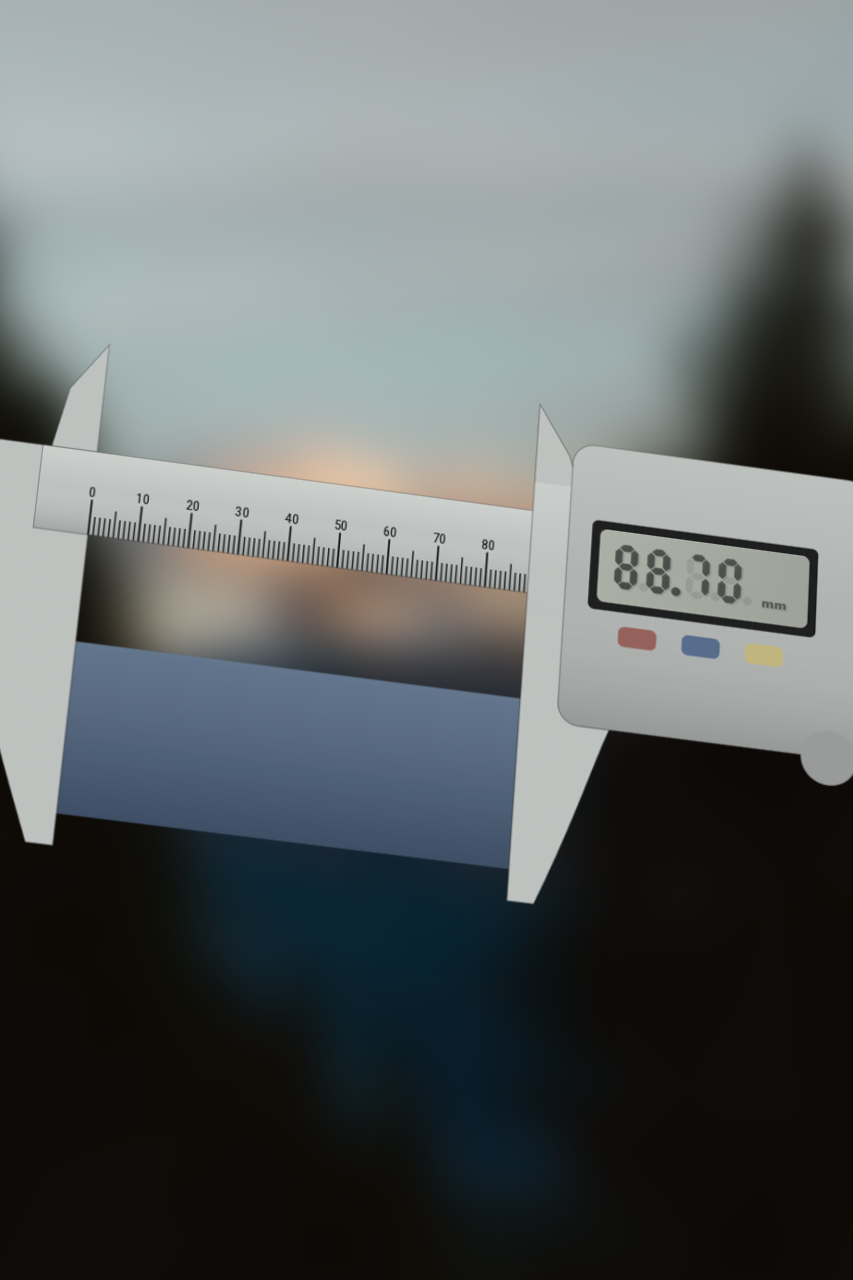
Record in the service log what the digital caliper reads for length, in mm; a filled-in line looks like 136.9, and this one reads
88.70
